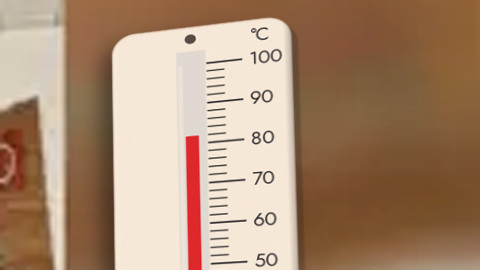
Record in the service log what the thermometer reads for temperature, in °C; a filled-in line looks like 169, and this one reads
82
